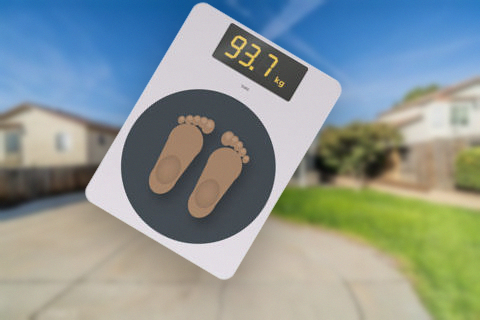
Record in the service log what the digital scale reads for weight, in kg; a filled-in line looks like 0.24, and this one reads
93.7
